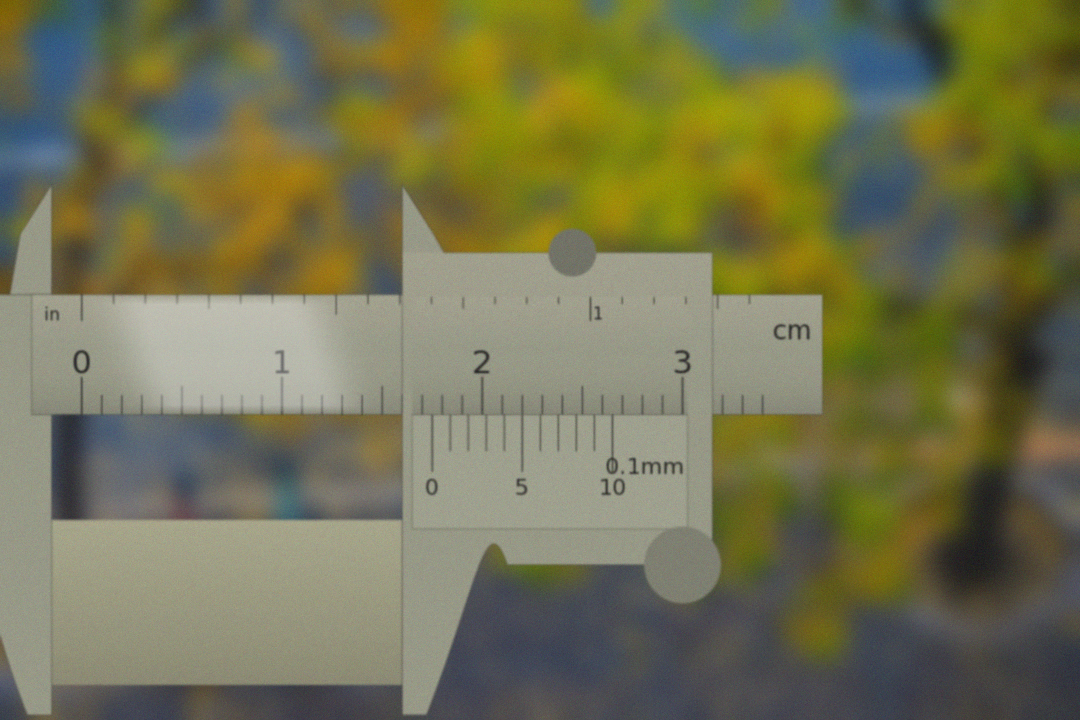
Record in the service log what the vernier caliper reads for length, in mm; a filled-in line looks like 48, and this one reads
17.5
